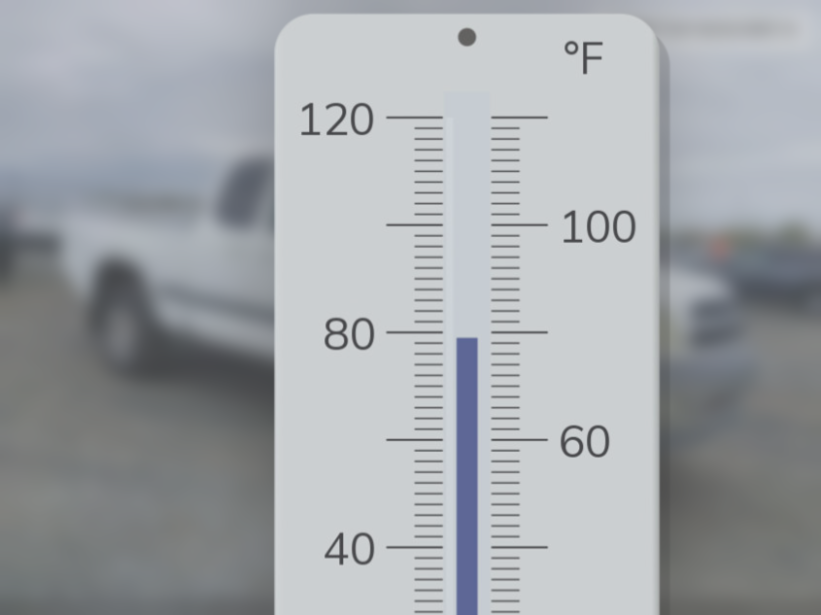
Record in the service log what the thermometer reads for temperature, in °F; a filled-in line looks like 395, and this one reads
79
